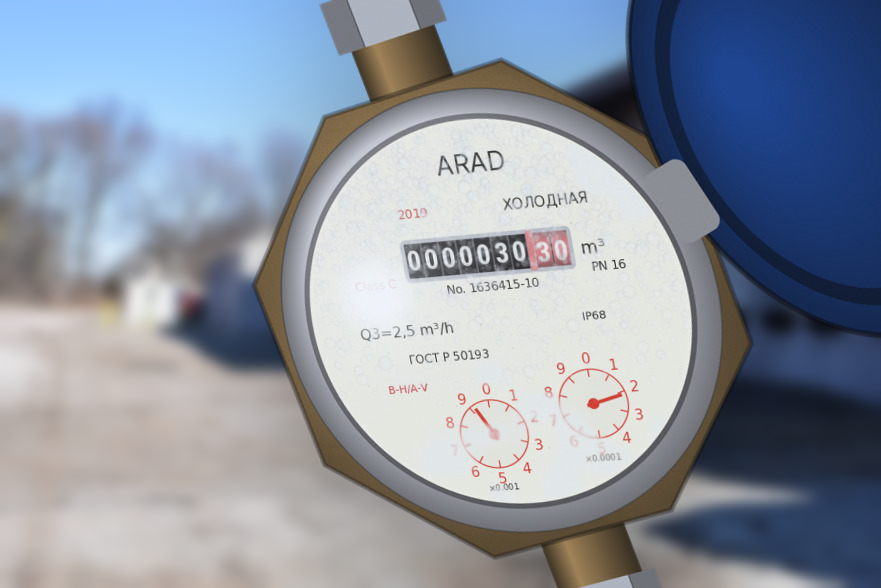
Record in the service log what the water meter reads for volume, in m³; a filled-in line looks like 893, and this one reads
30.2992
